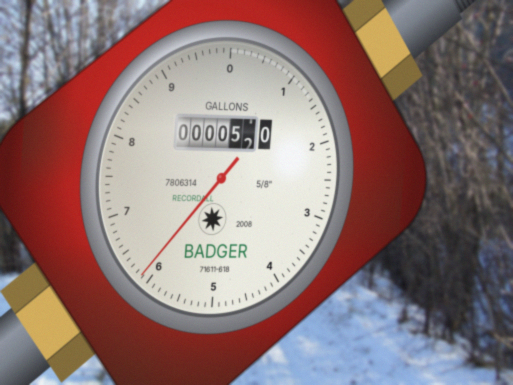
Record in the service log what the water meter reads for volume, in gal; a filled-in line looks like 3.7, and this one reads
516.1
